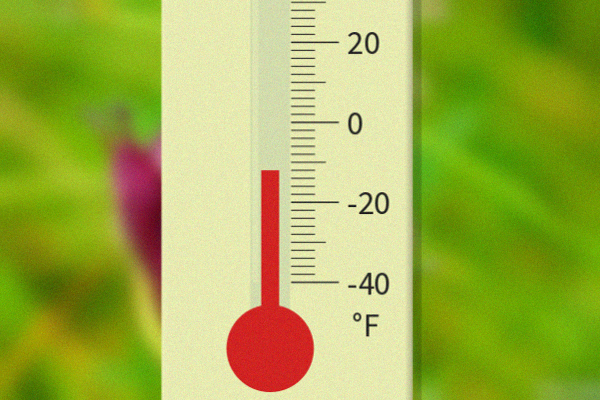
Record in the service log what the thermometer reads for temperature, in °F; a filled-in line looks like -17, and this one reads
-12
